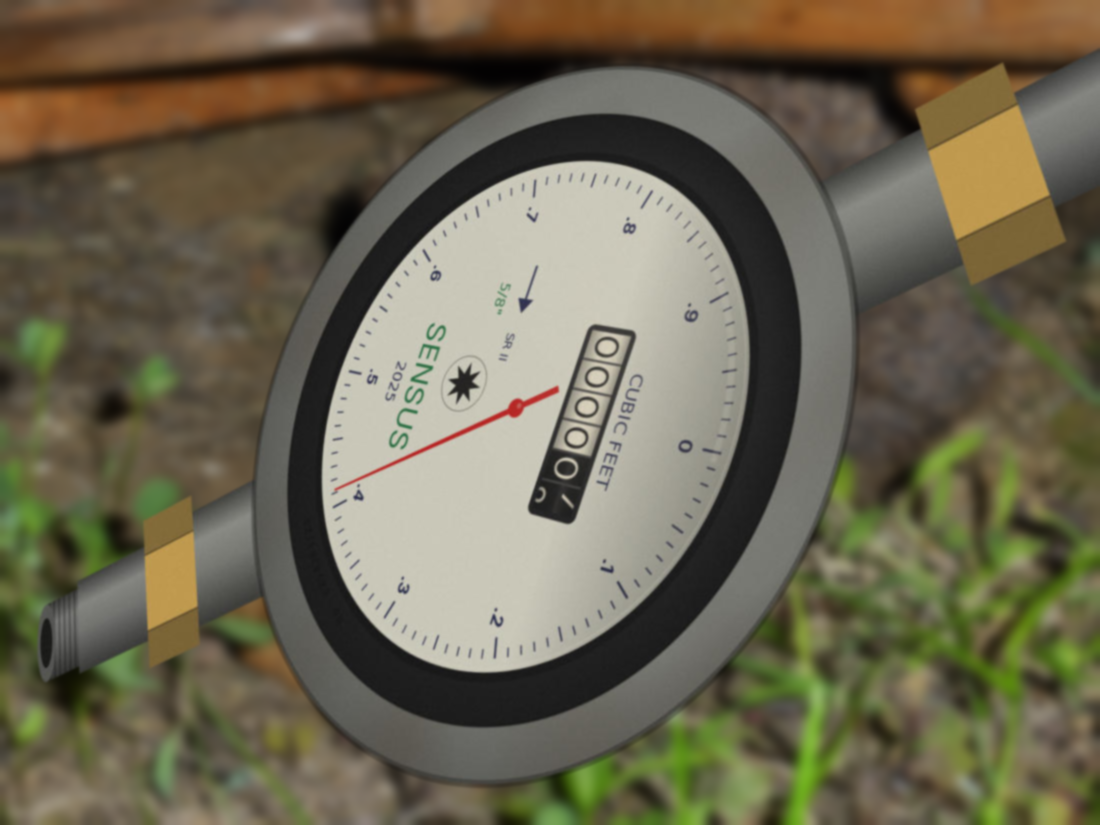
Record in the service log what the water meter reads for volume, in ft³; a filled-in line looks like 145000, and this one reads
7.41
